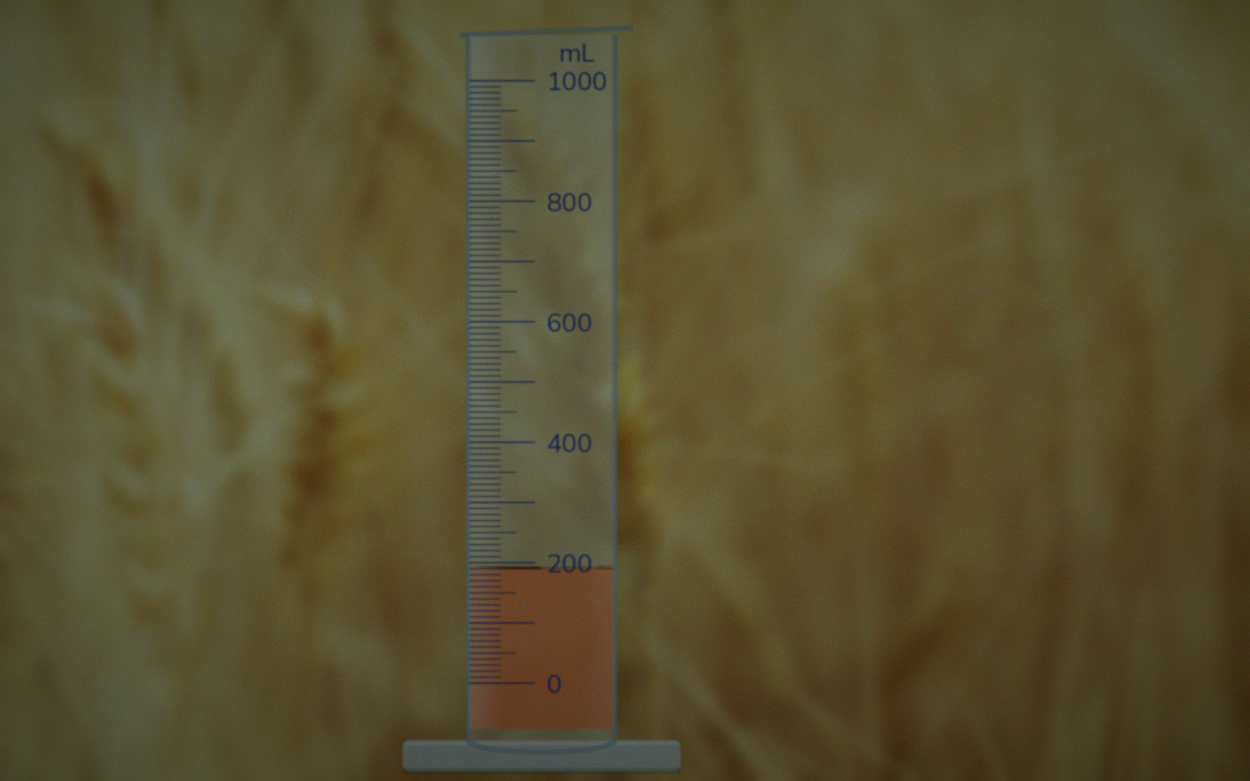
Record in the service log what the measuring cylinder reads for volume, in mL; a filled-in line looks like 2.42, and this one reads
190
